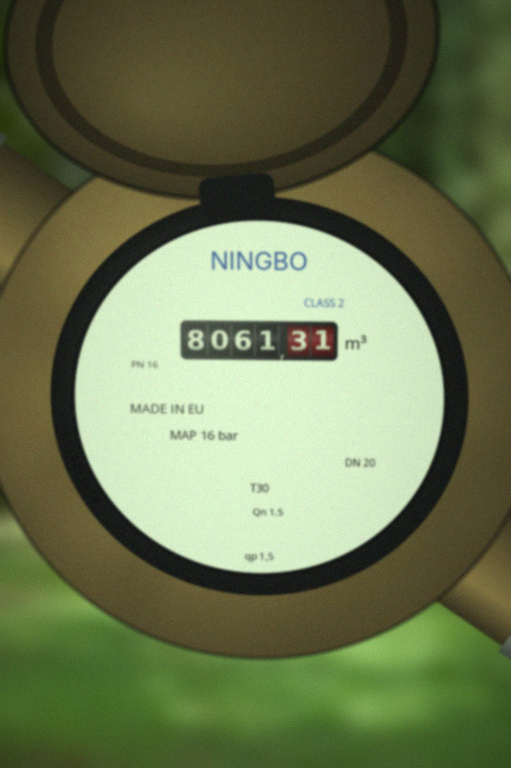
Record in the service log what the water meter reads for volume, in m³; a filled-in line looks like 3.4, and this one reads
8061.31
